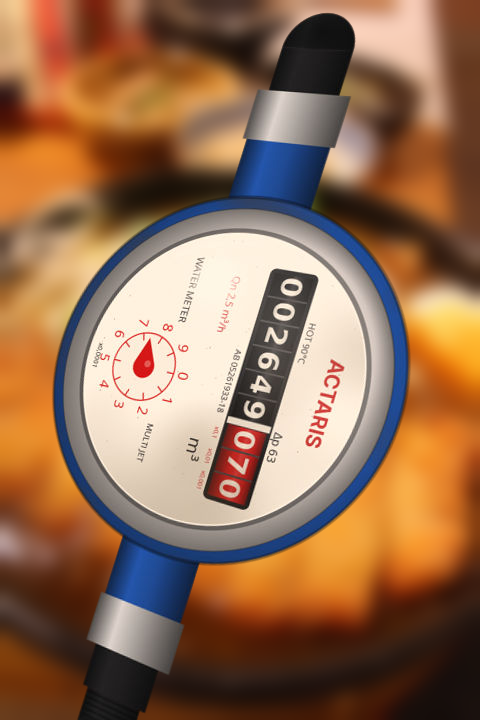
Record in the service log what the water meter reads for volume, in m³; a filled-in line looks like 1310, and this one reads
2649.0707
